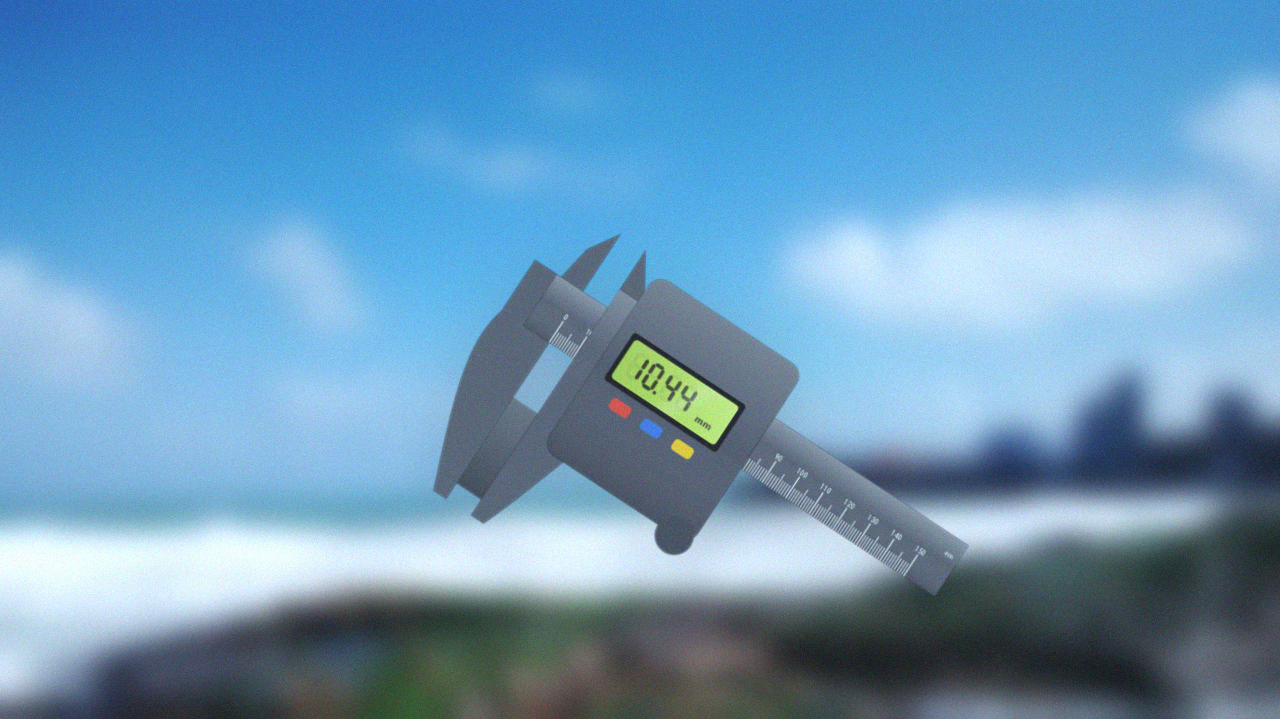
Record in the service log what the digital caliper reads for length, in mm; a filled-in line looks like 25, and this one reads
10.44
